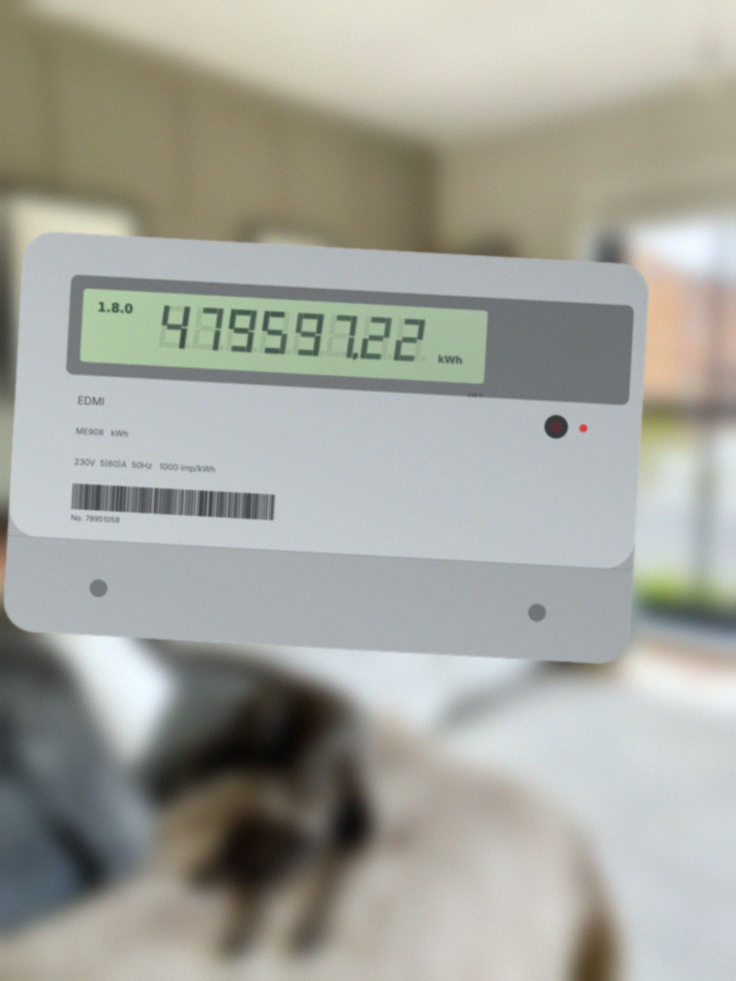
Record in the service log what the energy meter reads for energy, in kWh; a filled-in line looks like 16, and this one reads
479597.22
